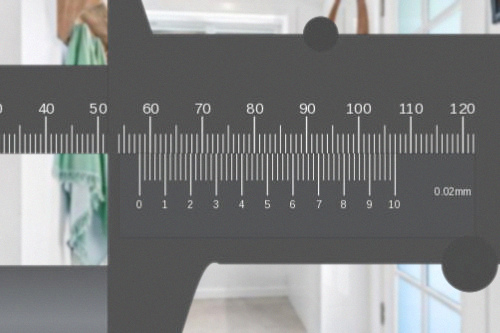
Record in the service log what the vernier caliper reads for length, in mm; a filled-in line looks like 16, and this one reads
58.0
